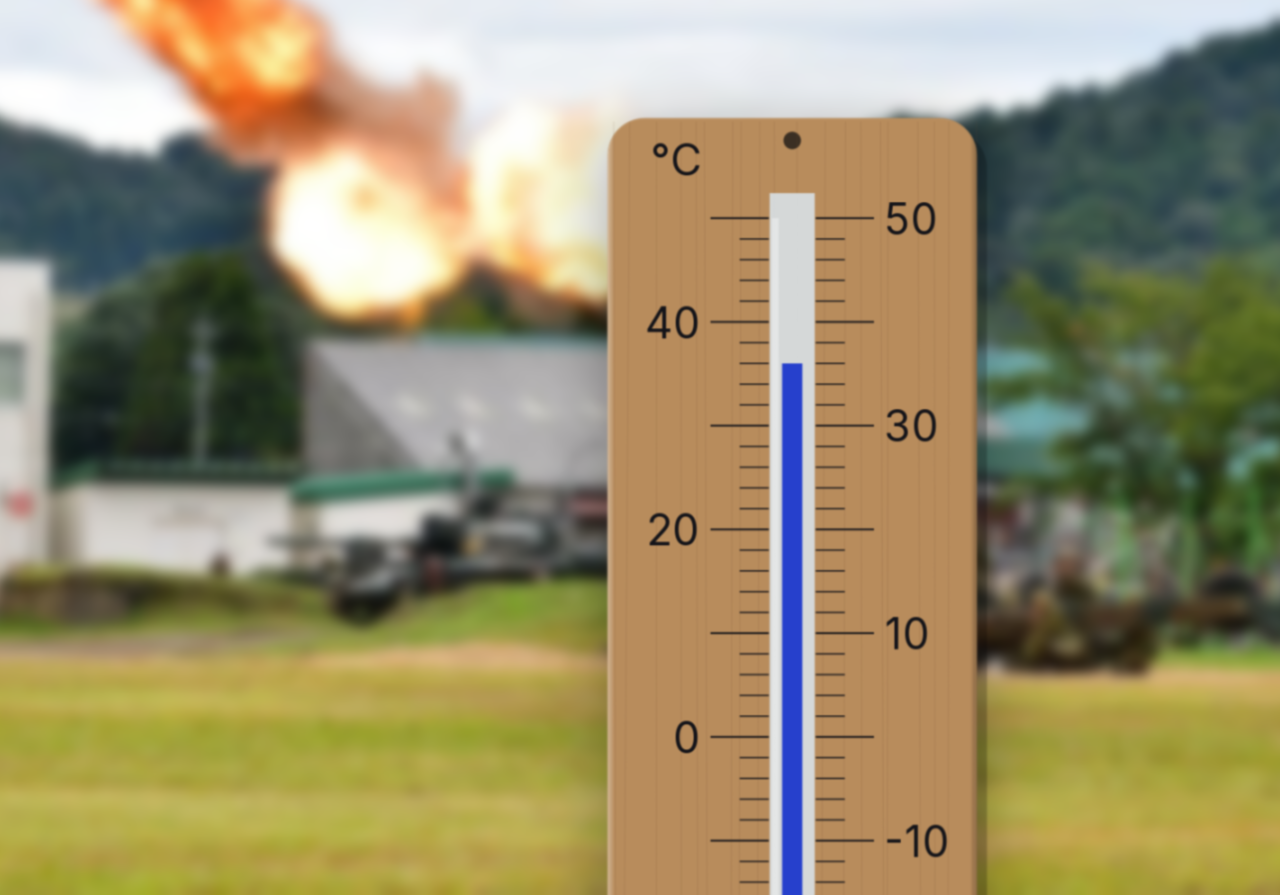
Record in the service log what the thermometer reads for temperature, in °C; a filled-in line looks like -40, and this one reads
36
